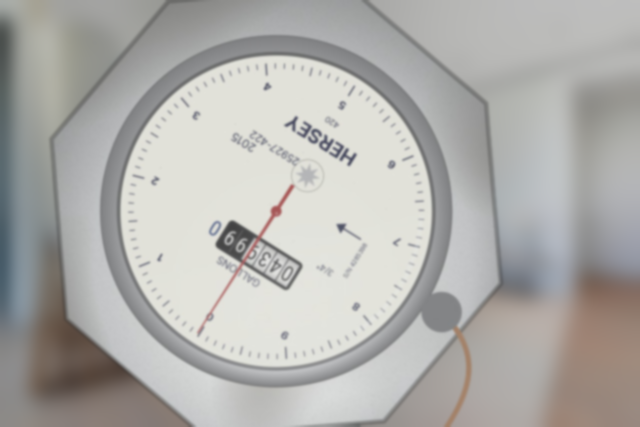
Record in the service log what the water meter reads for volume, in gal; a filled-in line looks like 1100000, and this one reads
439990.0
